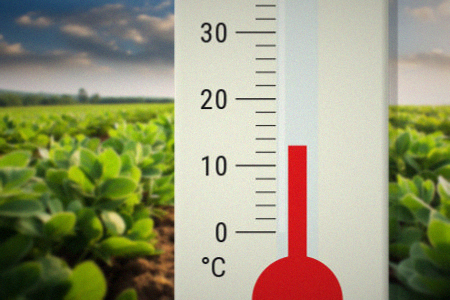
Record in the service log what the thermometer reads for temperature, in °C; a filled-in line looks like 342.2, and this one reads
13
